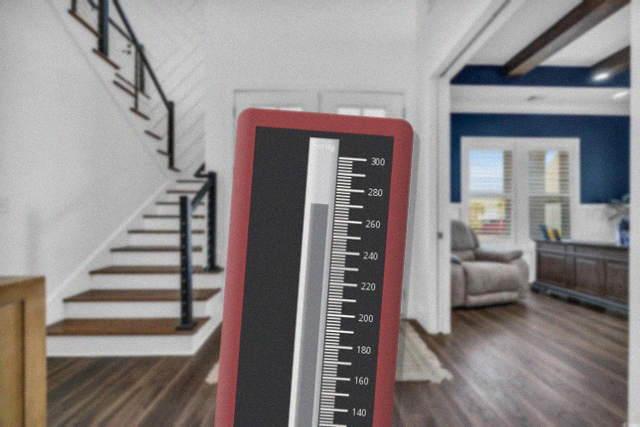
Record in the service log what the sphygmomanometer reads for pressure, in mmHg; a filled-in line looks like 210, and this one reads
270
